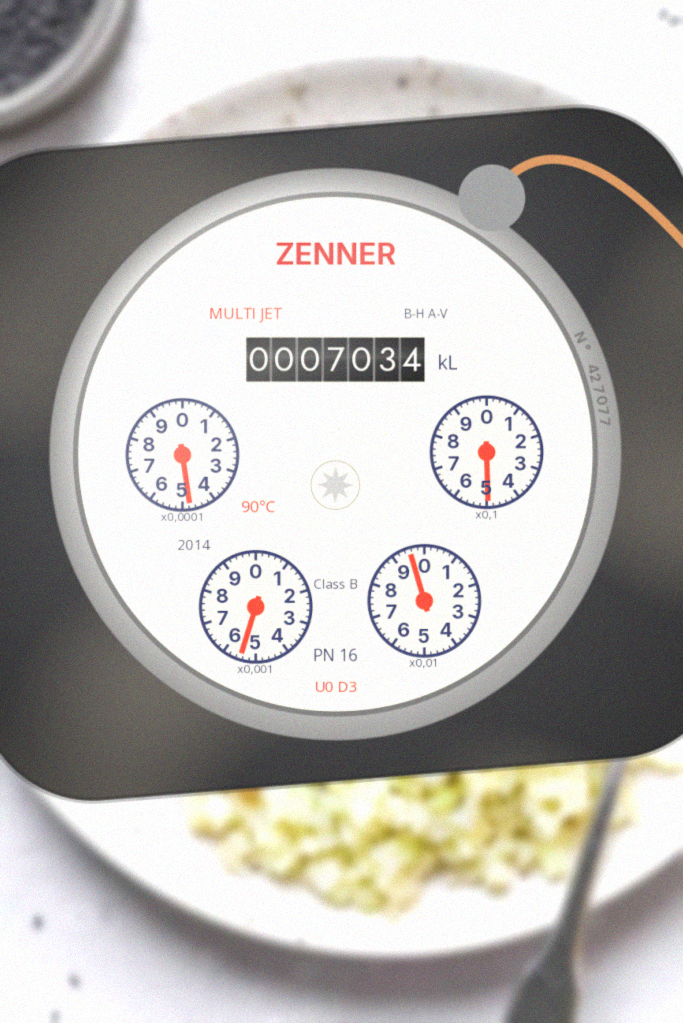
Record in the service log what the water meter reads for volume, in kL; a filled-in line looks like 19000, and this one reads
7034.4954
